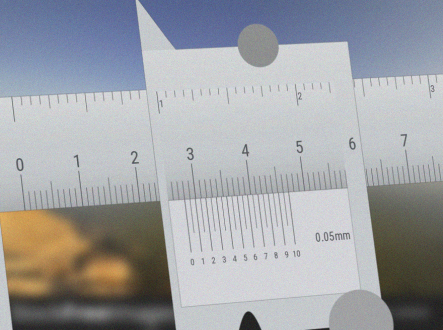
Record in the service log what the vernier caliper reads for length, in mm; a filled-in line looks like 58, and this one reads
28.0
